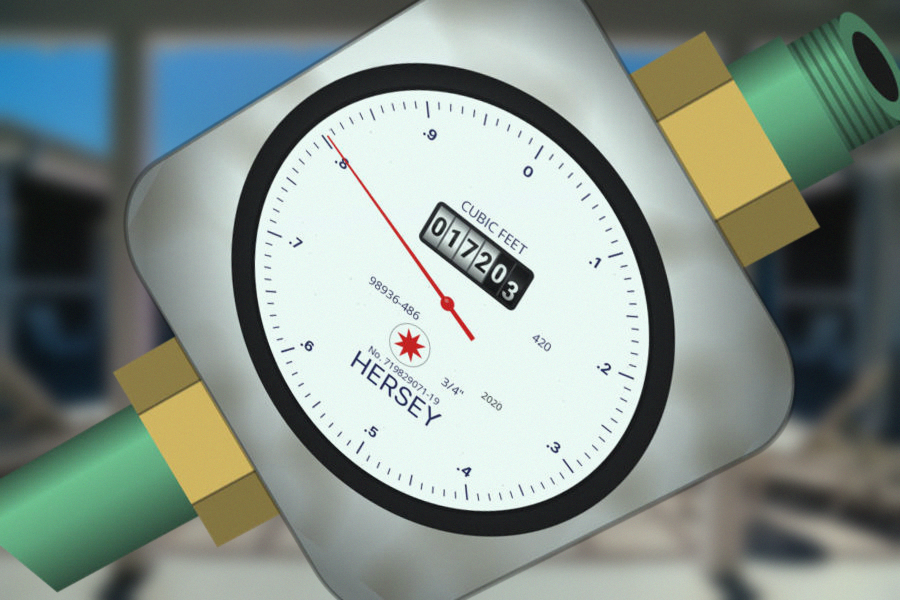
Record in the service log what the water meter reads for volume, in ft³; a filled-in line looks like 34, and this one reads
17202.80
